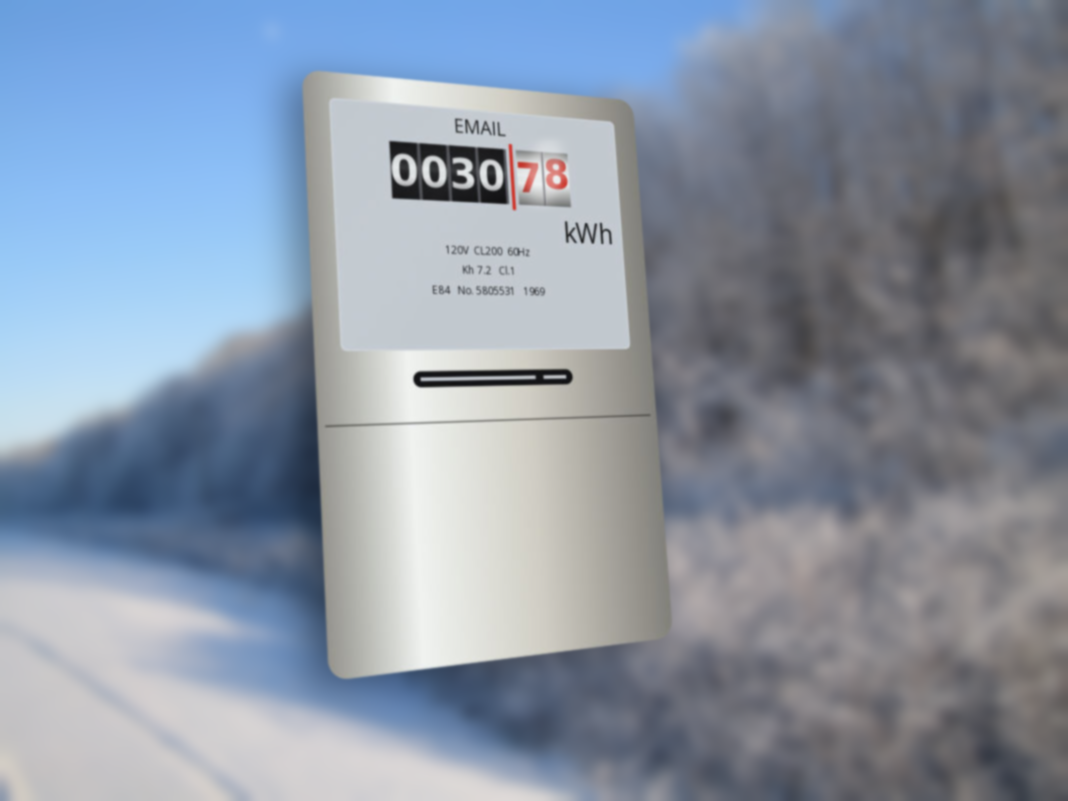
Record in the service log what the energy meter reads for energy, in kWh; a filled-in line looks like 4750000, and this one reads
30.78
